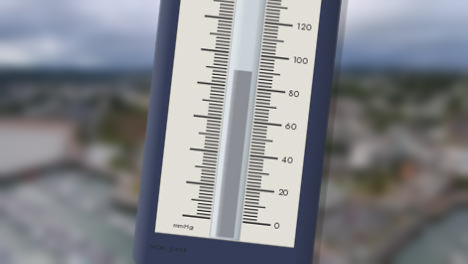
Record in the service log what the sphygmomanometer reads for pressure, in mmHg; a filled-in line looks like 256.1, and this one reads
90
